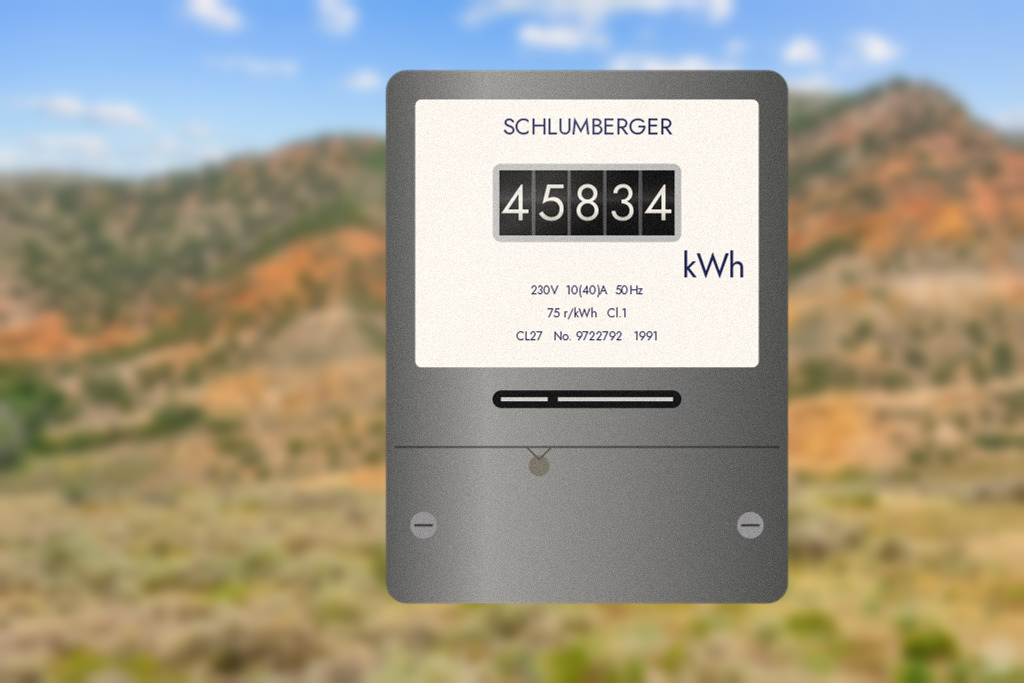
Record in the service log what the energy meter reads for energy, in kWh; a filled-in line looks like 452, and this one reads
45834
